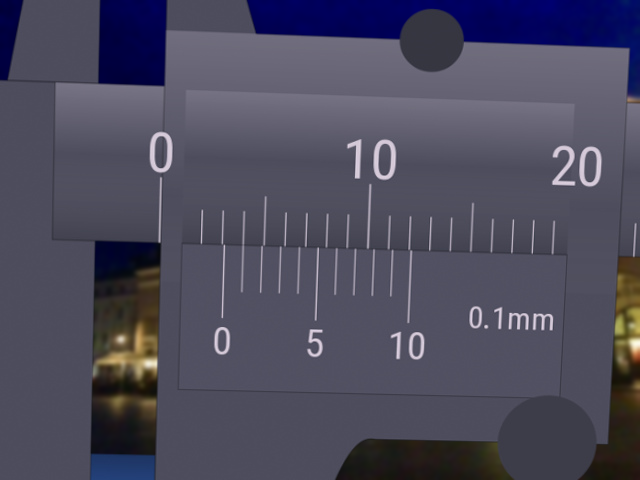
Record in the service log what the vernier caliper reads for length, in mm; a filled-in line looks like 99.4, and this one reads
3.1
